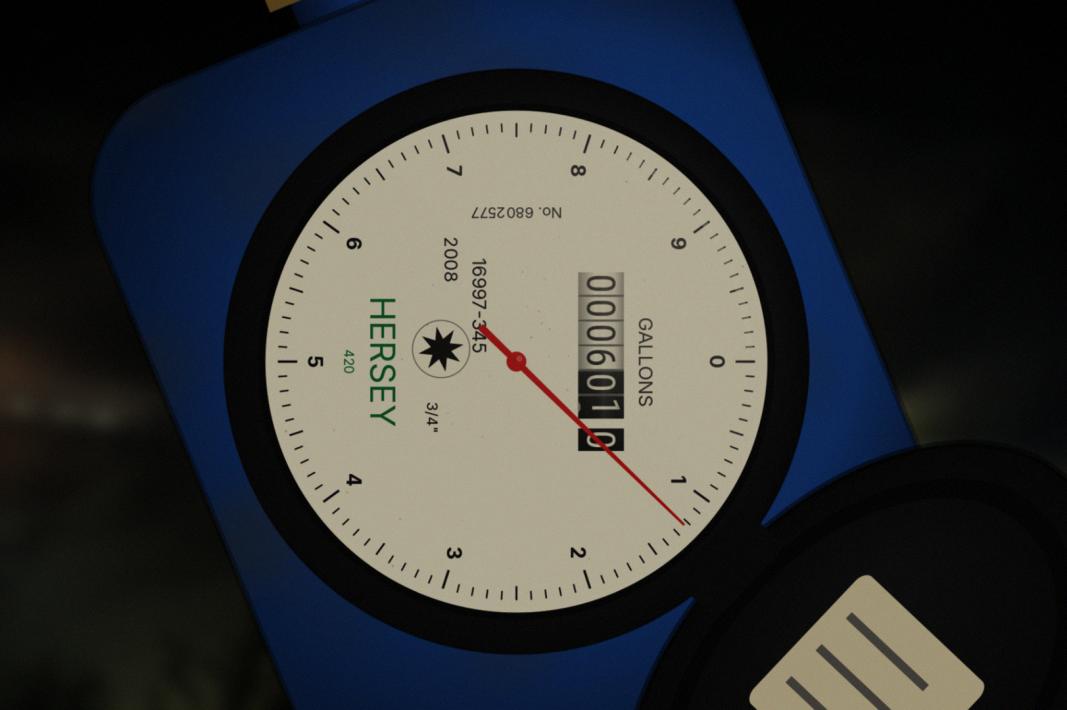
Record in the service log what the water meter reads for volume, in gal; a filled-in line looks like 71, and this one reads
6011.2
